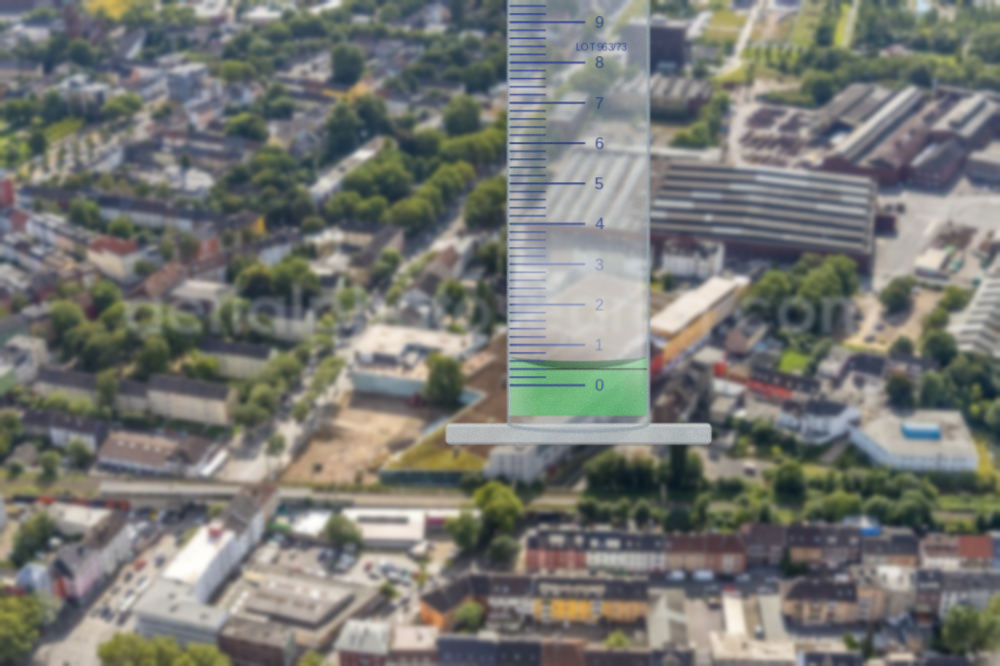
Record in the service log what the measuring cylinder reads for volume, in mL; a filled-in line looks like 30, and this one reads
0.4
